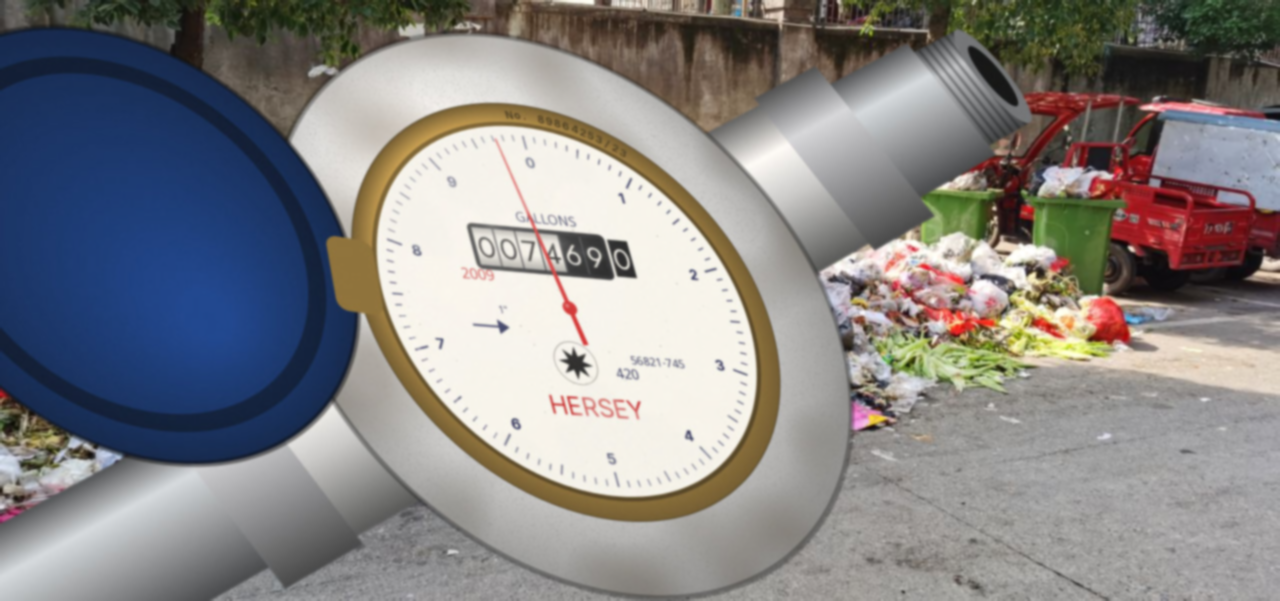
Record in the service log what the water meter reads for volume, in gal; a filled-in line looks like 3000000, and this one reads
74689.7
